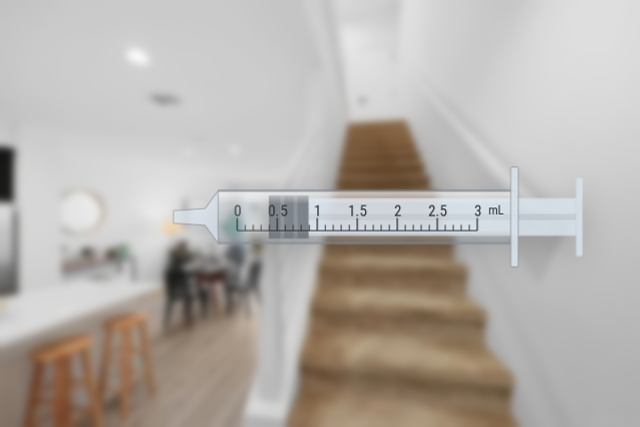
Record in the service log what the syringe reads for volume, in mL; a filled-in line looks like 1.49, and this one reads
0.4
